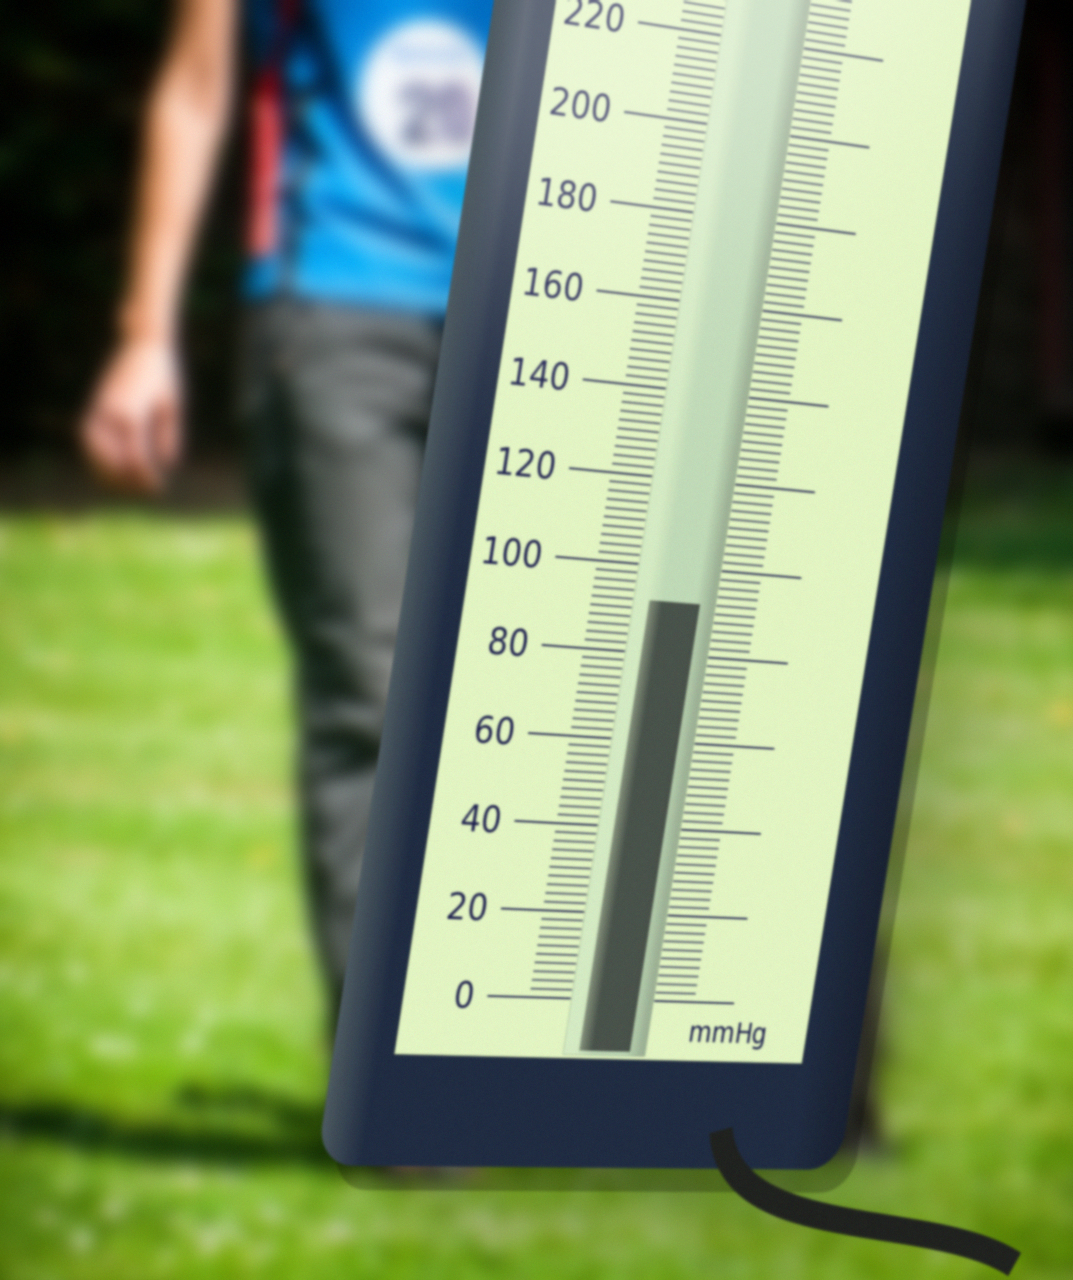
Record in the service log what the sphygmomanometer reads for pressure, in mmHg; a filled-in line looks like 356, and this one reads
92
